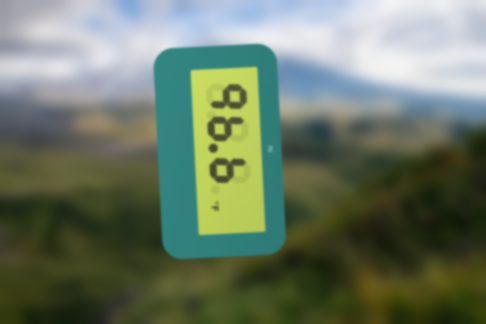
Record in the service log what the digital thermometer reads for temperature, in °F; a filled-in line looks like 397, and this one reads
96.6
